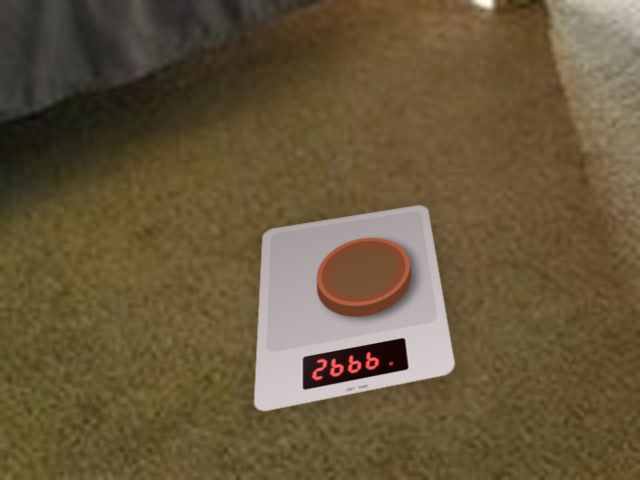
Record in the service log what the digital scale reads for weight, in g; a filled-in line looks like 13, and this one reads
2666
